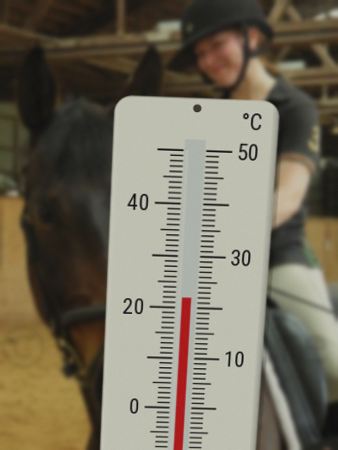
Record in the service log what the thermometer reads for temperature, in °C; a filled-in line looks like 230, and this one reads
22
